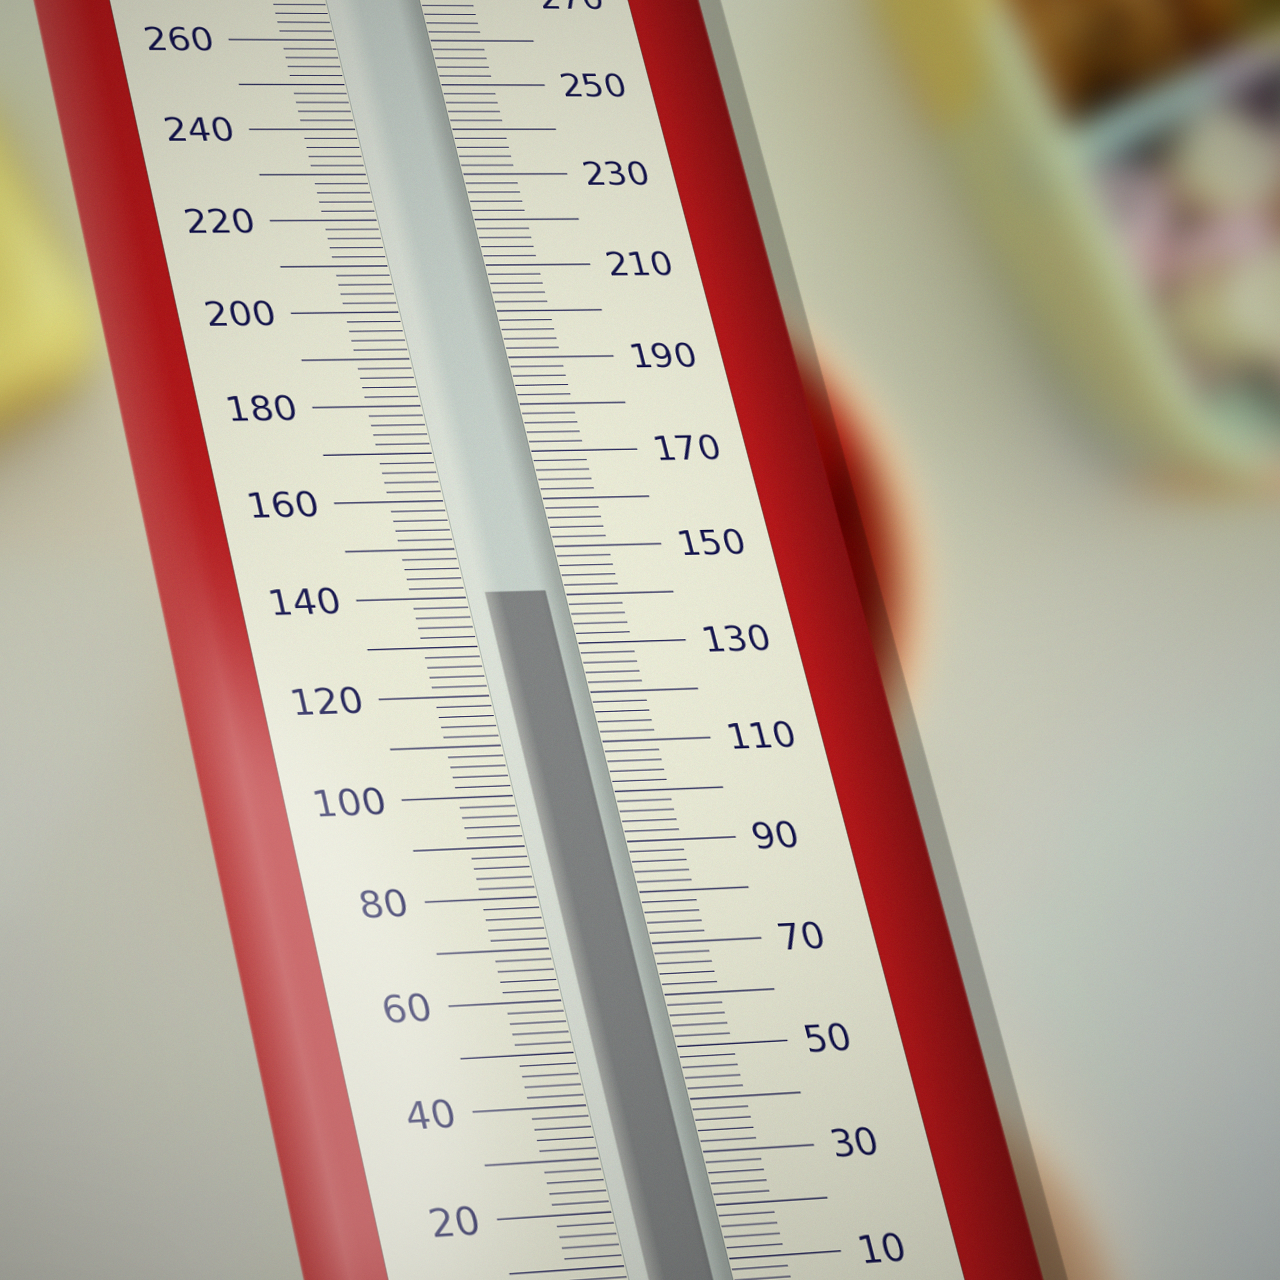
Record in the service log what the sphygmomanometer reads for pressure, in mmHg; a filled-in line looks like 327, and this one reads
141
